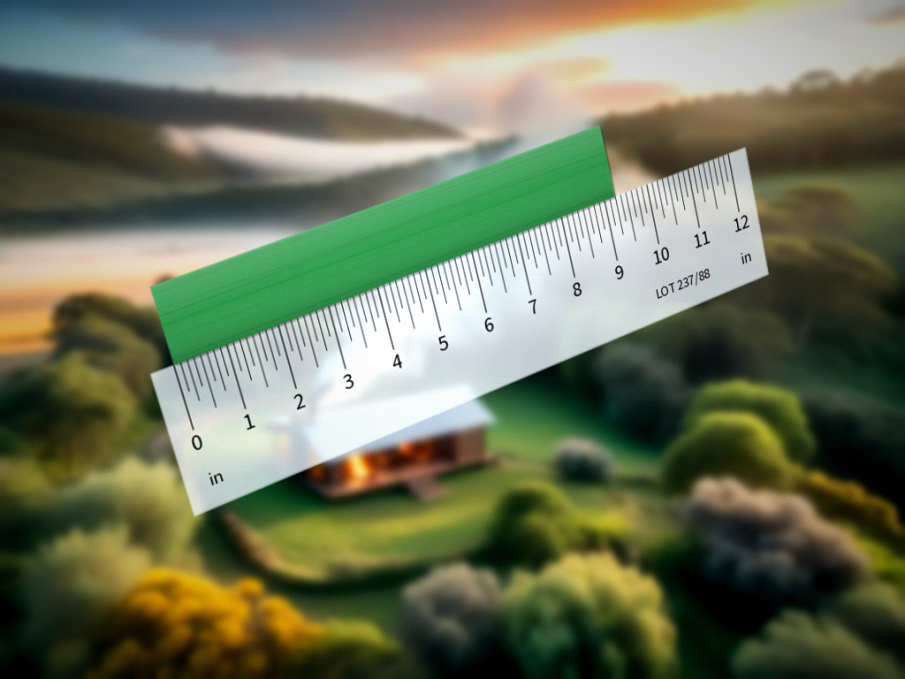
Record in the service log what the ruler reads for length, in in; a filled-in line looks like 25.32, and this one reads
9.25
